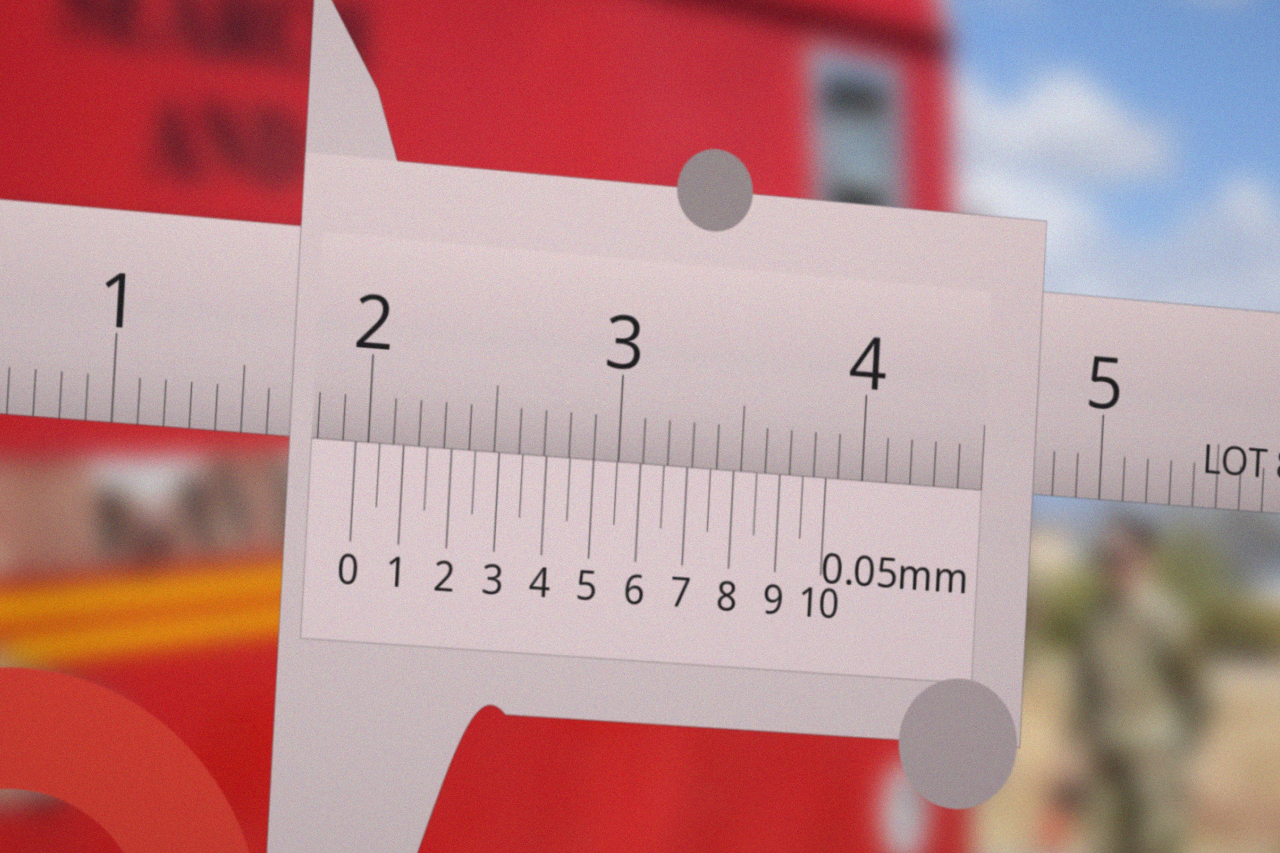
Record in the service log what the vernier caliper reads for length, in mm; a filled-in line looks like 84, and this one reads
19.5
